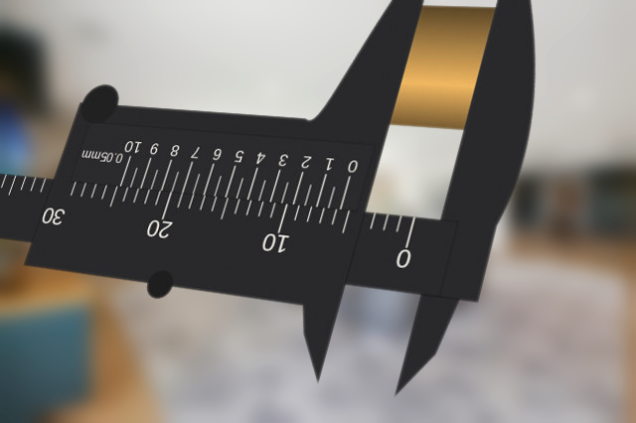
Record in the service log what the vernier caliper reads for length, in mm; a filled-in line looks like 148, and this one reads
5.7
